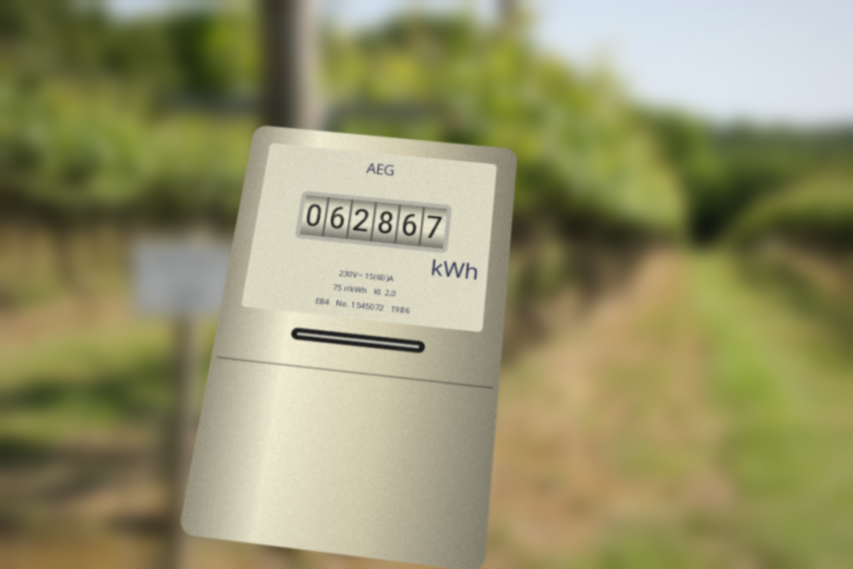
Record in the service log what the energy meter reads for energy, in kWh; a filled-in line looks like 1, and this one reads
62867
